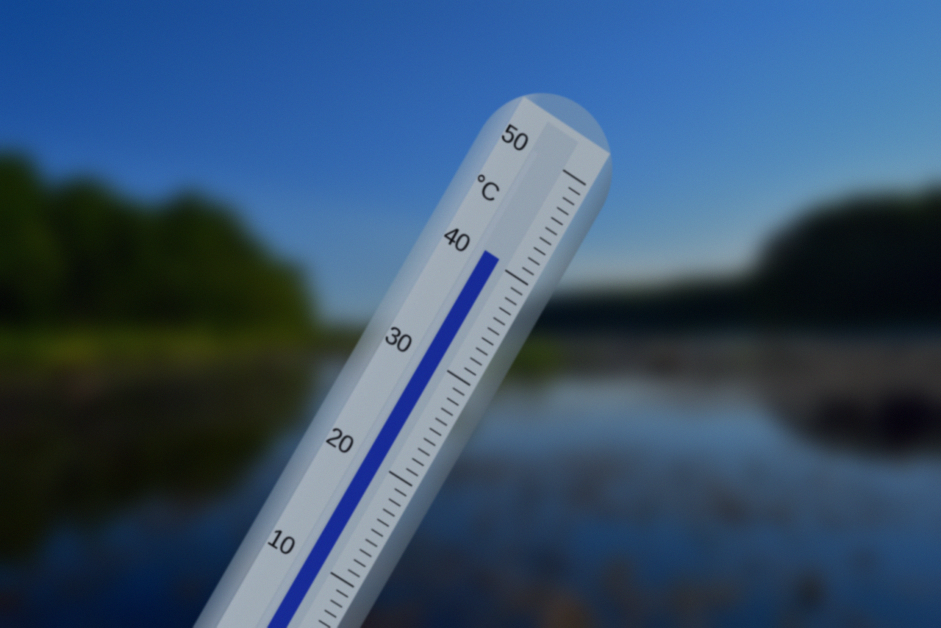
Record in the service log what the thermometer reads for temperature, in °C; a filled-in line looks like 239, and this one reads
40.5
